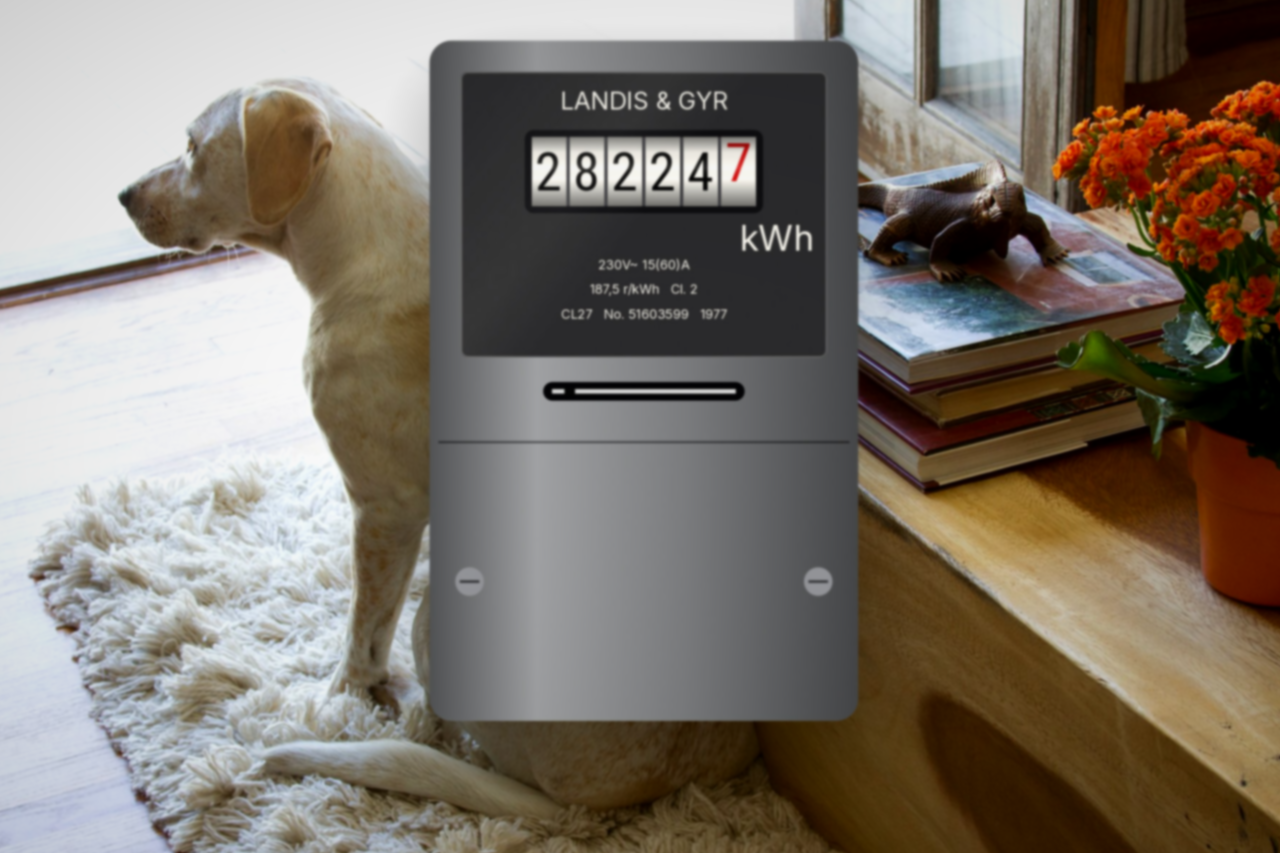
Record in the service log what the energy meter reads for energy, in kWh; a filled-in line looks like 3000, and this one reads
28224.7
